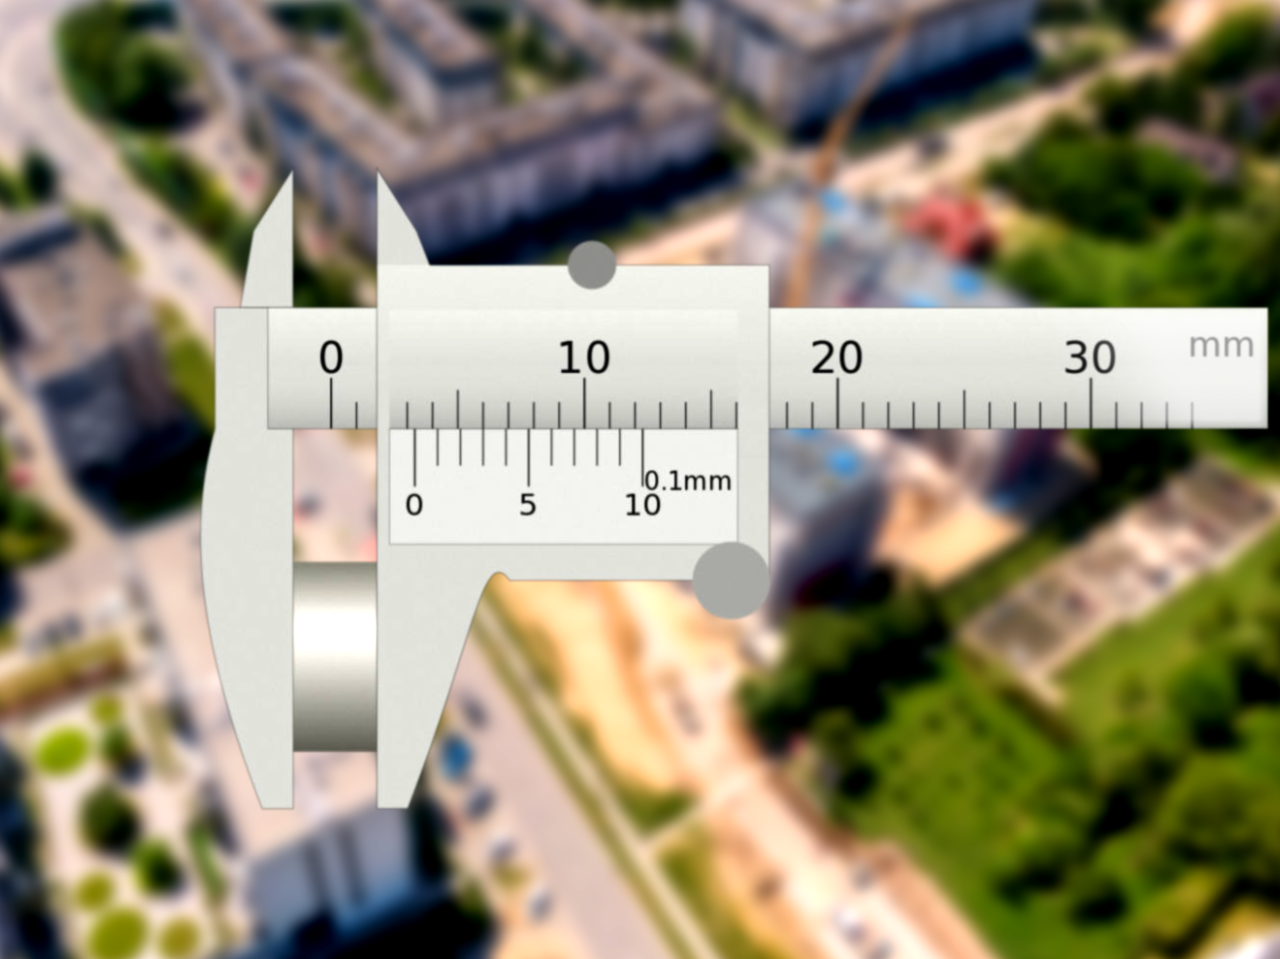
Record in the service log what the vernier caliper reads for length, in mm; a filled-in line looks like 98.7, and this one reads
3.3
